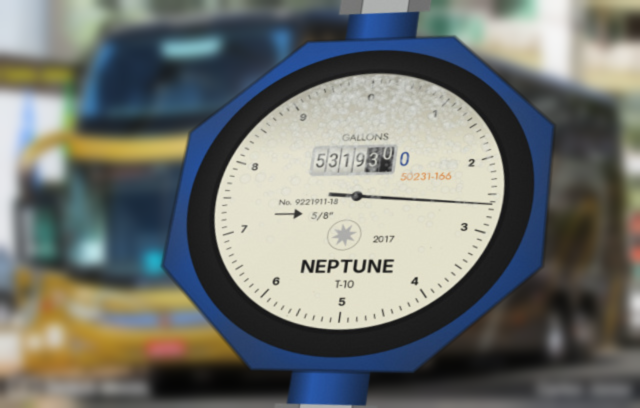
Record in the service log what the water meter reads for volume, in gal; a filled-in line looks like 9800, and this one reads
5319302.6
